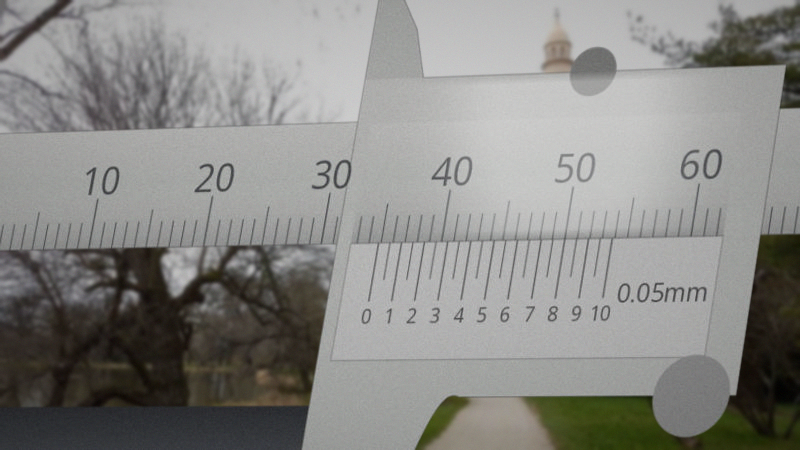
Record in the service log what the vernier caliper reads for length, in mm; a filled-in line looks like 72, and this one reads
34.8
